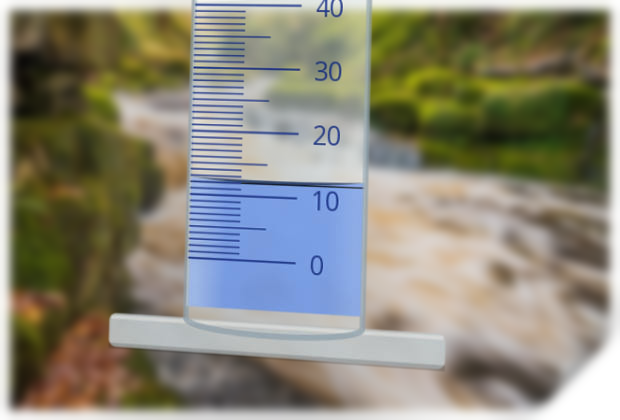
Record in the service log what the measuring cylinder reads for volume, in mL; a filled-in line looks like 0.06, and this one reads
12
